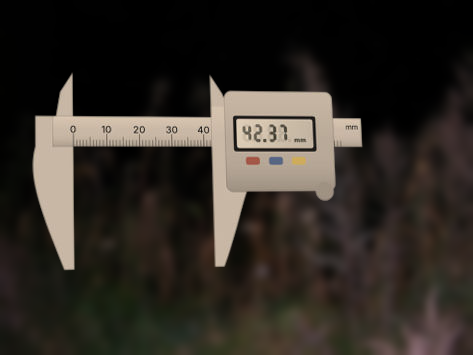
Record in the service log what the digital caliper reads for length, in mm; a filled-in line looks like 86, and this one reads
42.37
